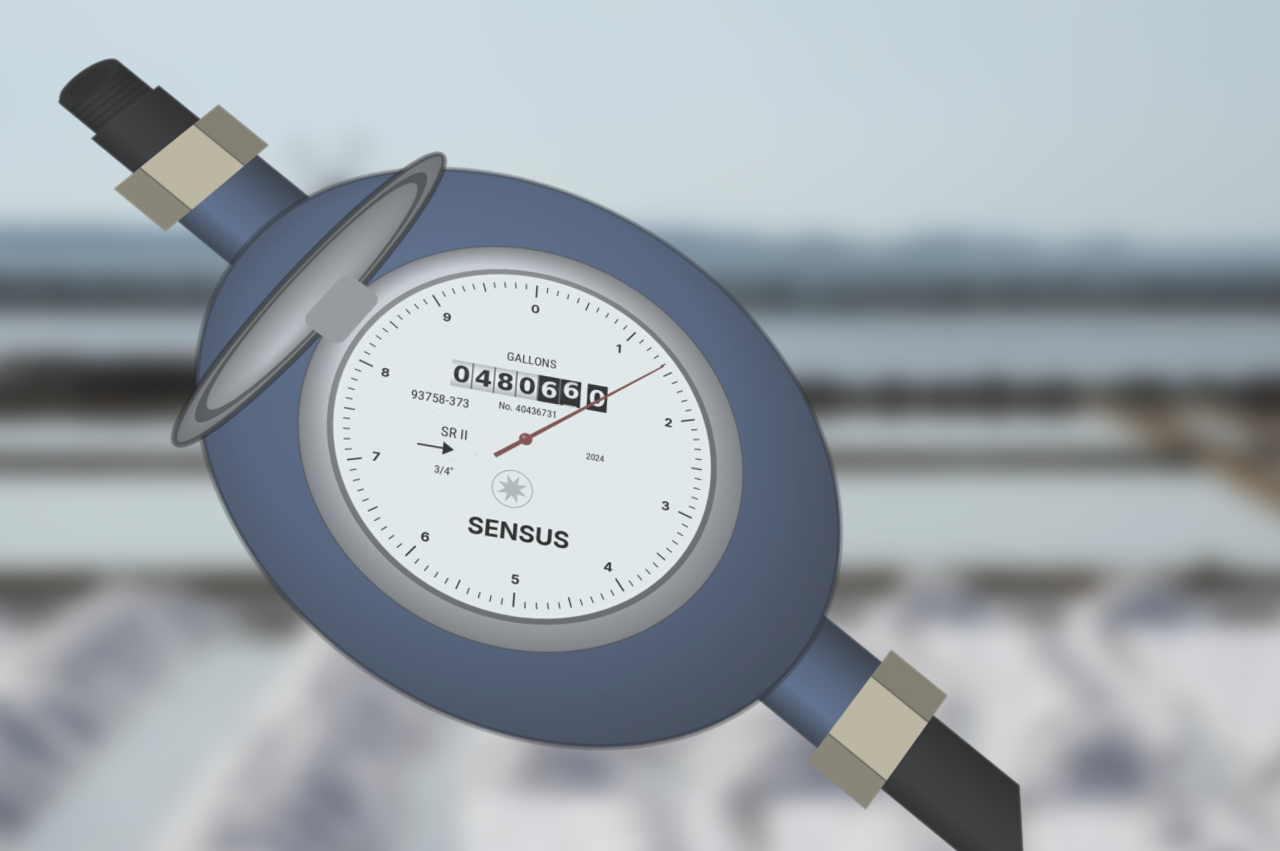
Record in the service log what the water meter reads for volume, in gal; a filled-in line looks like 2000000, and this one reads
480661.4
